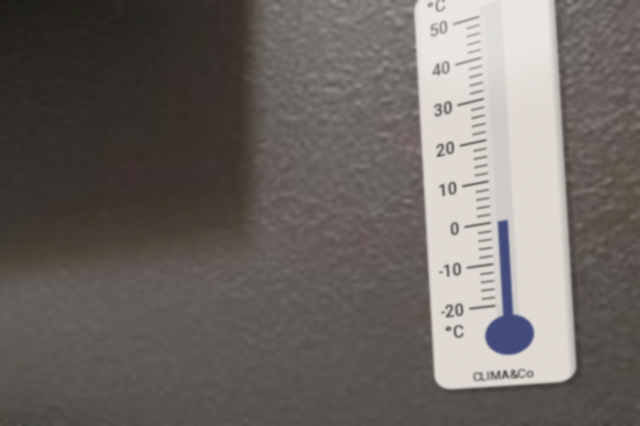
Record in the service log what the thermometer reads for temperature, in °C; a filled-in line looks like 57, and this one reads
0
